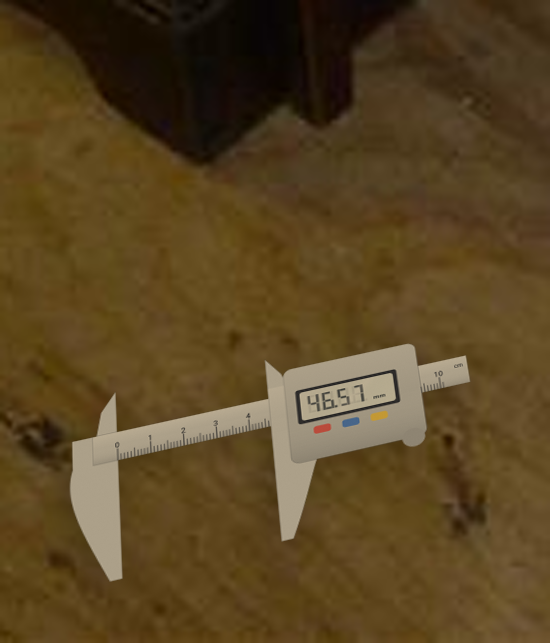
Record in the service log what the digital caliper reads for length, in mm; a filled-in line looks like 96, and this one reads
46.57
